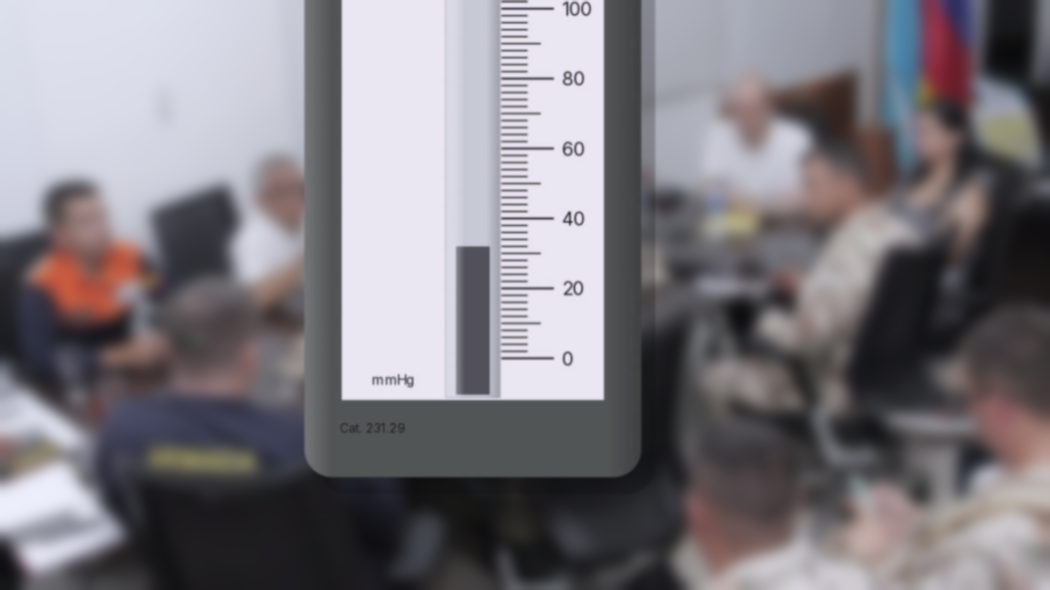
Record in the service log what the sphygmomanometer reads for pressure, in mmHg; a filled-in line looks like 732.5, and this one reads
32
